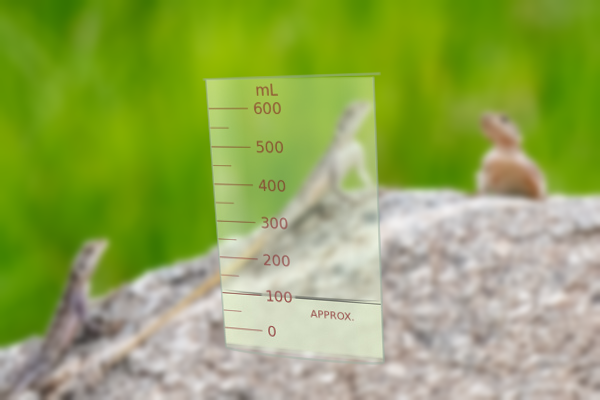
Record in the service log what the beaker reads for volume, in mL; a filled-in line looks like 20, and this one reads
100
